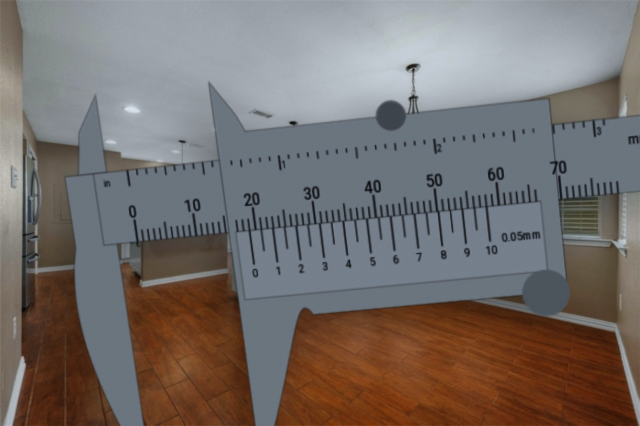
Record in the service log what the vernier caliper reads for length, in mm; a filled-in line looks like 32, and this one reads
19.0
